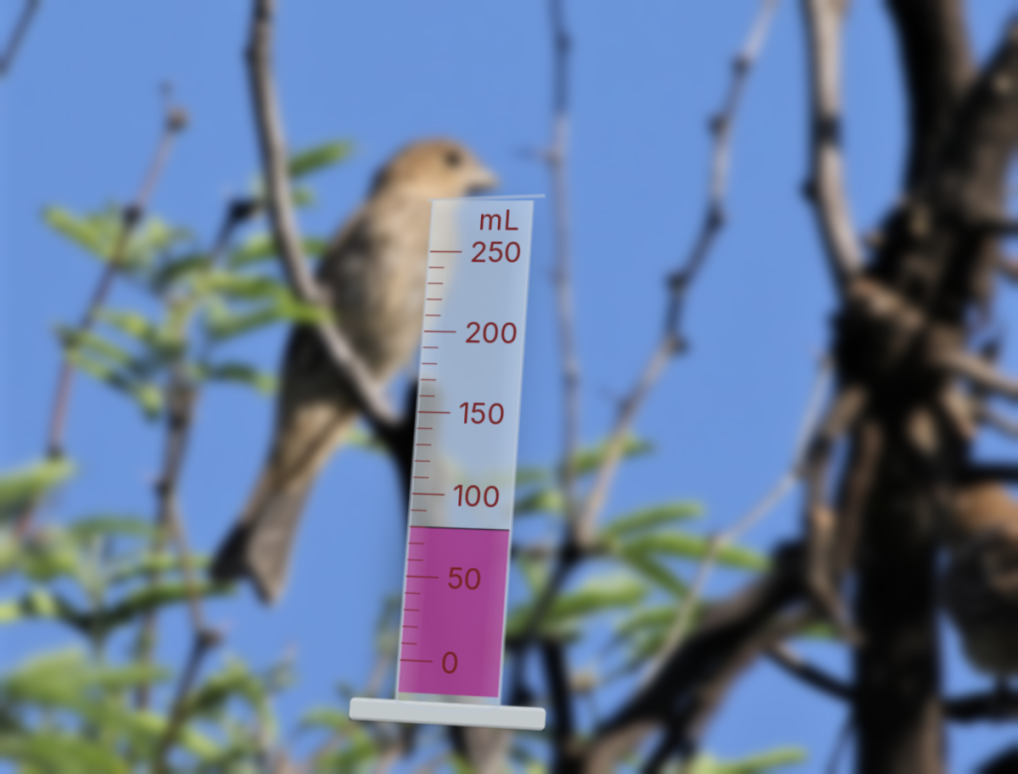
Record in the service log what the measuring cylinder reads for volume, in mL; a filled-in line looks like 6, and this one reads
80
